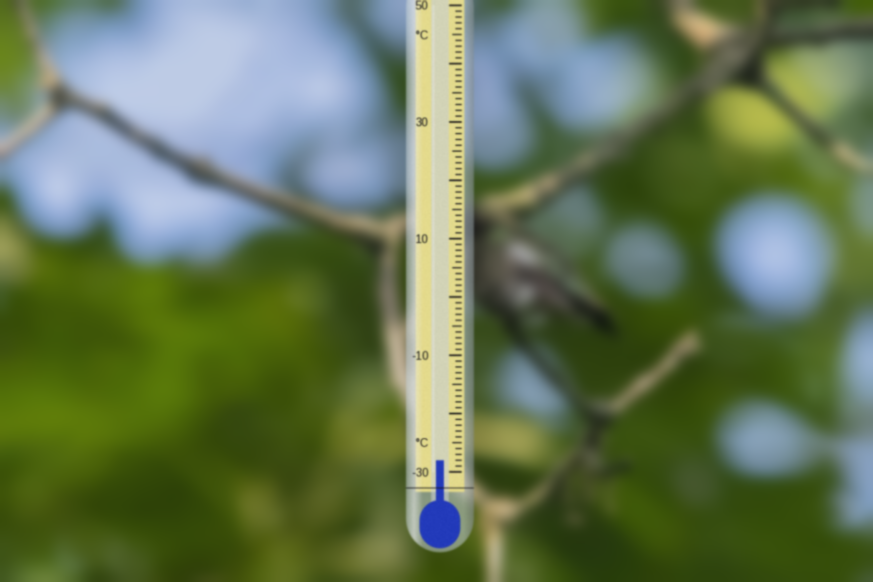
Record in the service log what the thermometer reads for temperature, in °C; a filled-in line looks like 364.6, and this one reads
-28
